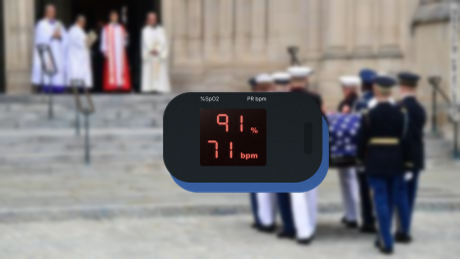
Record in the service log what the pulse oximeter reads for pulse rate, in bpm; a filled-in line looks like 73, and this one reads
71
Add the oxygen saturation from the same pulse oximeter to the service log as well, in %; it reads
91
